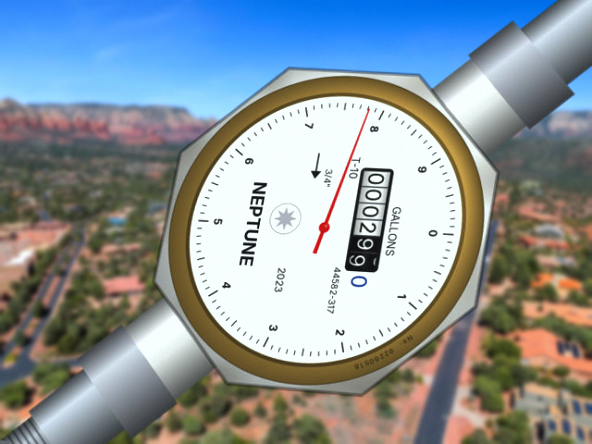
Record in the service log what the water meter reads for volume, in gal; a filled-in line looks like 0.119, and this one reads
2987.8
